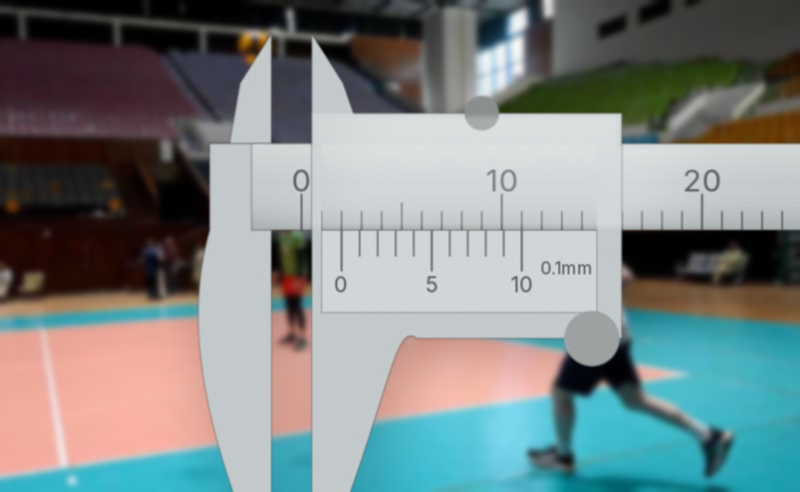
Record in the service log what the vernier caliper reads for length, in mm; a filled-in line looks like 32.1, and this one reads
2.0
